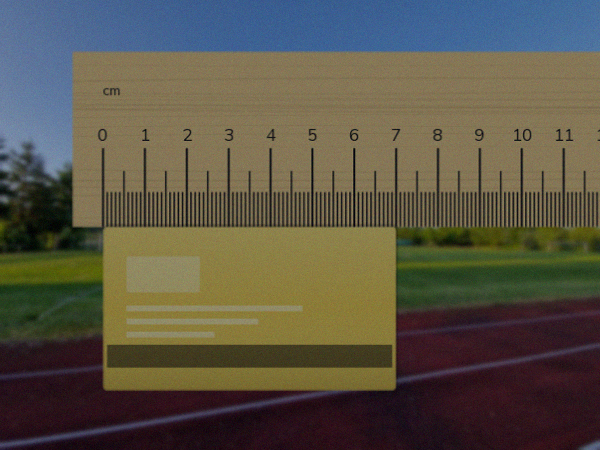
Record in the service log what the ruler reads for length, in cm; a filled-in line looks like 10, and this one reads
7
